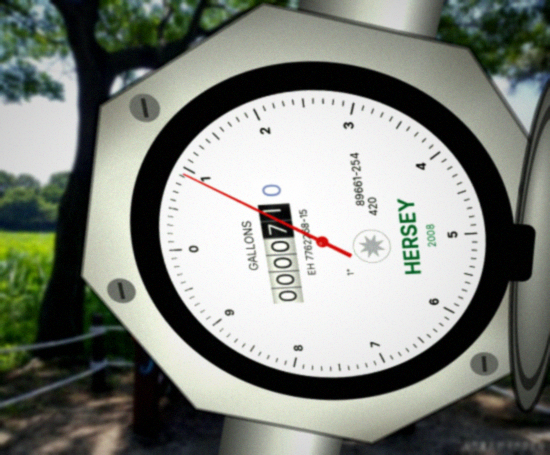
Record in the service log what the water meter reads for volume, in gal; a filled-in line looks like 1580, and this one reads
710.9
